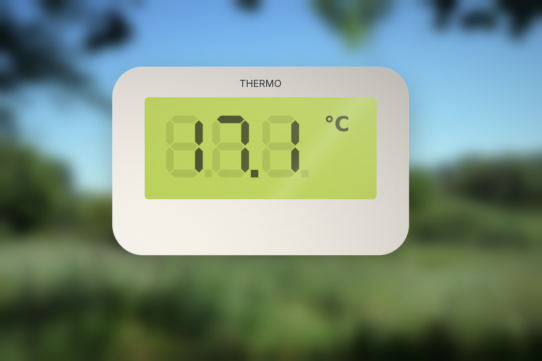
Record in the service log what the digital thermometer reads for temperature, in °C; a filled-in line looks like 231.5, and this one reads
17.1
